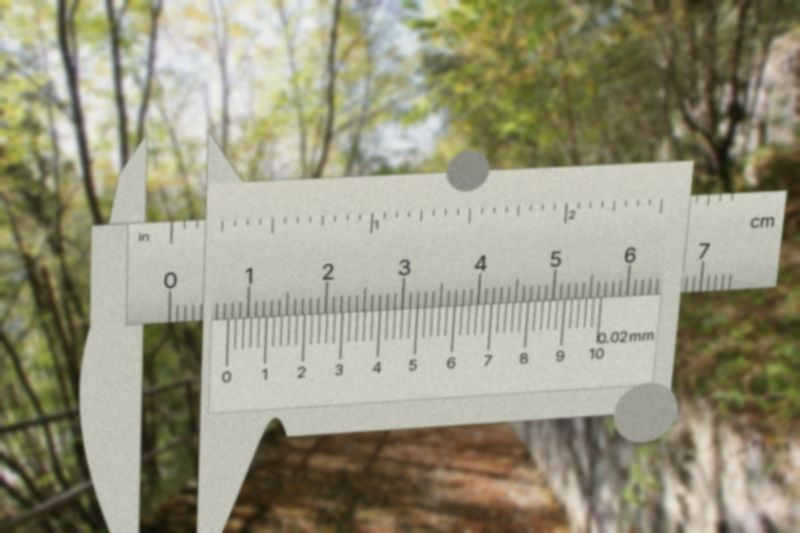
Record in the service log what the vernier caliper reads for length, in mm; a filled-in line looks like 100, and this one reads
7.5
